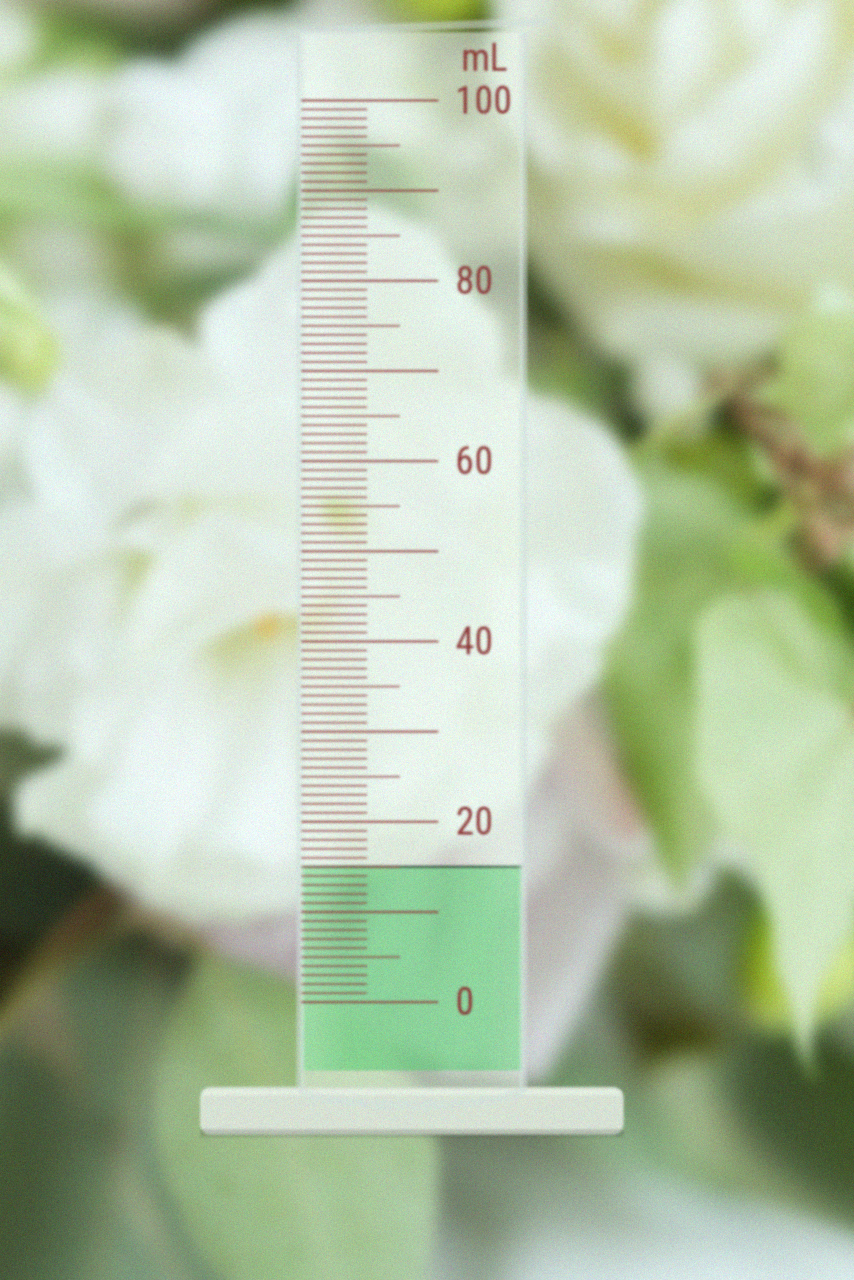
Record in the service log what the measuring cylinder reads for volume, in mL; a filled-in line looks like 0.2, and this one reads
15
